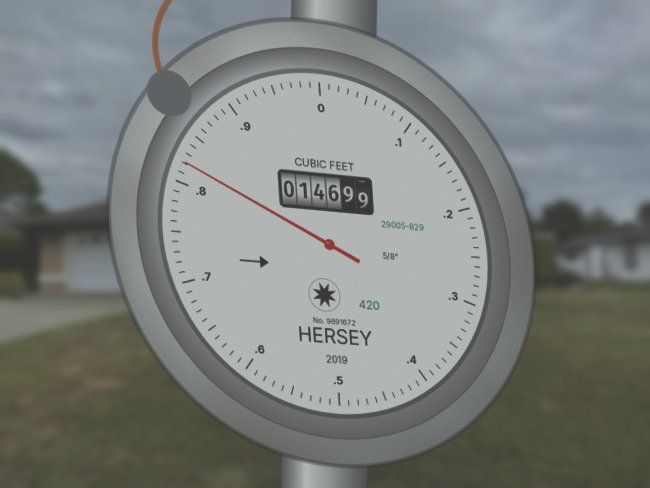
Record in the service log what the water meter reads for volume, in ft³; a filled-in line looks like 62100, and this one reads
14698.82
